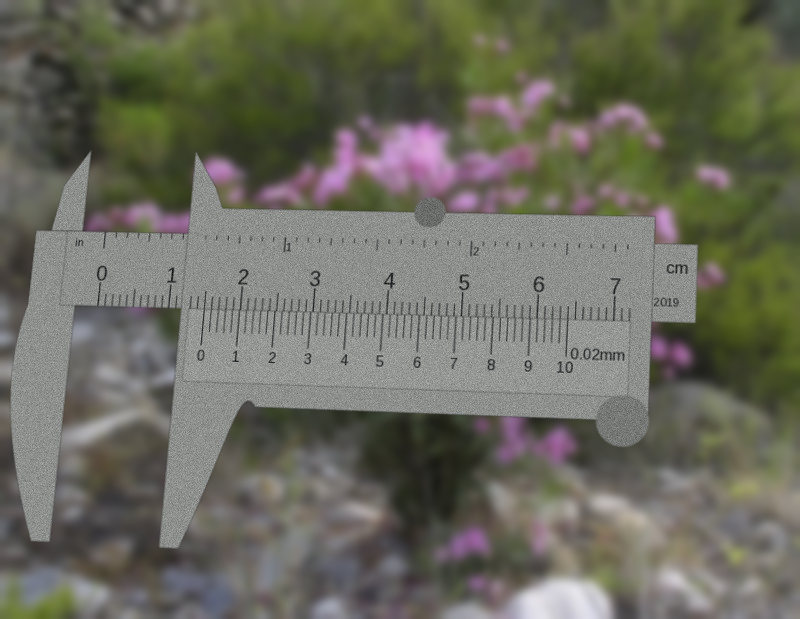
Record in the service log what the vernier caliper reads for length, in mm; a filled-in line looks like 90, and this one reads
15.0
